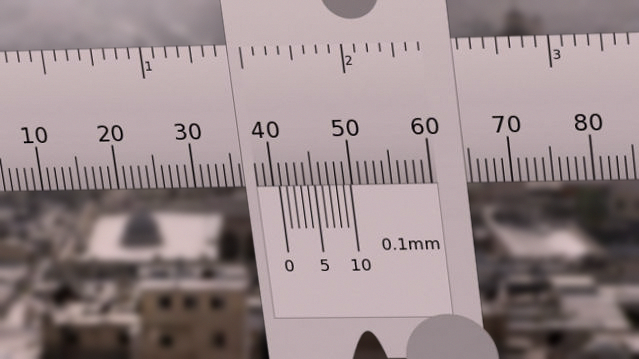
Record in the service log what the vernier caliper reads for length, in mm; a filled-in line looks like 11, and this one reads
40.8
